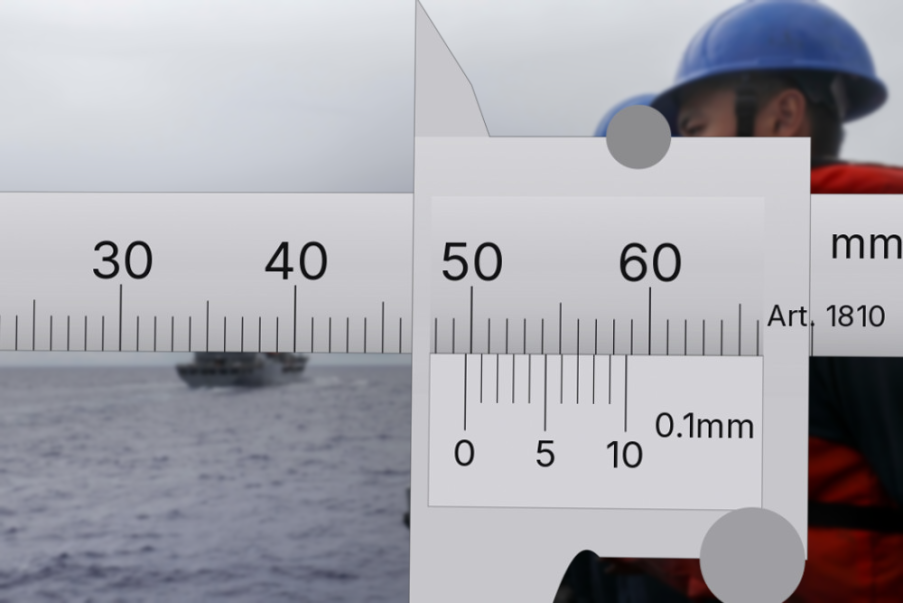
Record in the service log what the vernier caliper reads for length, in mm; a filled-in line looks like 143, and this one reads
49.7
